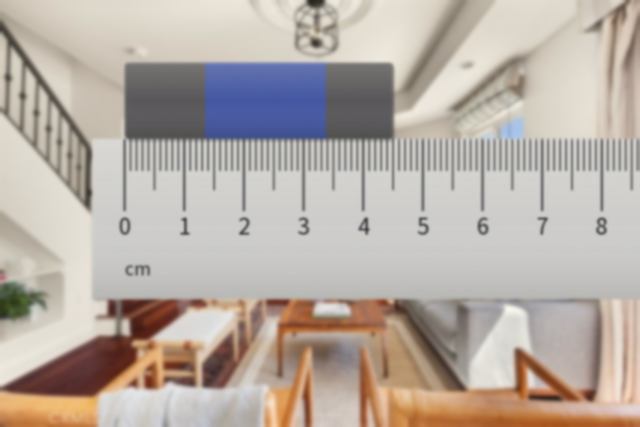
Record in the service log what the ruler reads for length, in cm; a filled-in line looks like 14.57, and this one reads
4.5
